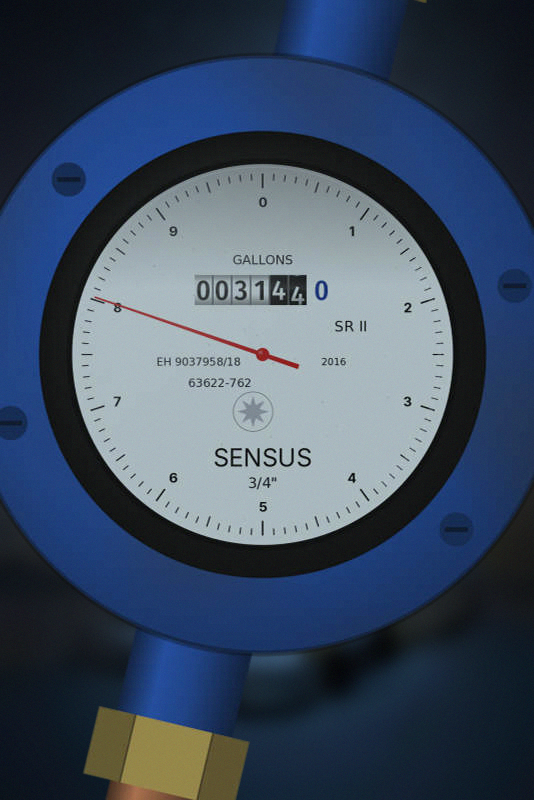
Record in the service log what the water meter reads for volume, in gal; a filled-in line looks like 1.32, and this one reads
31438.0
